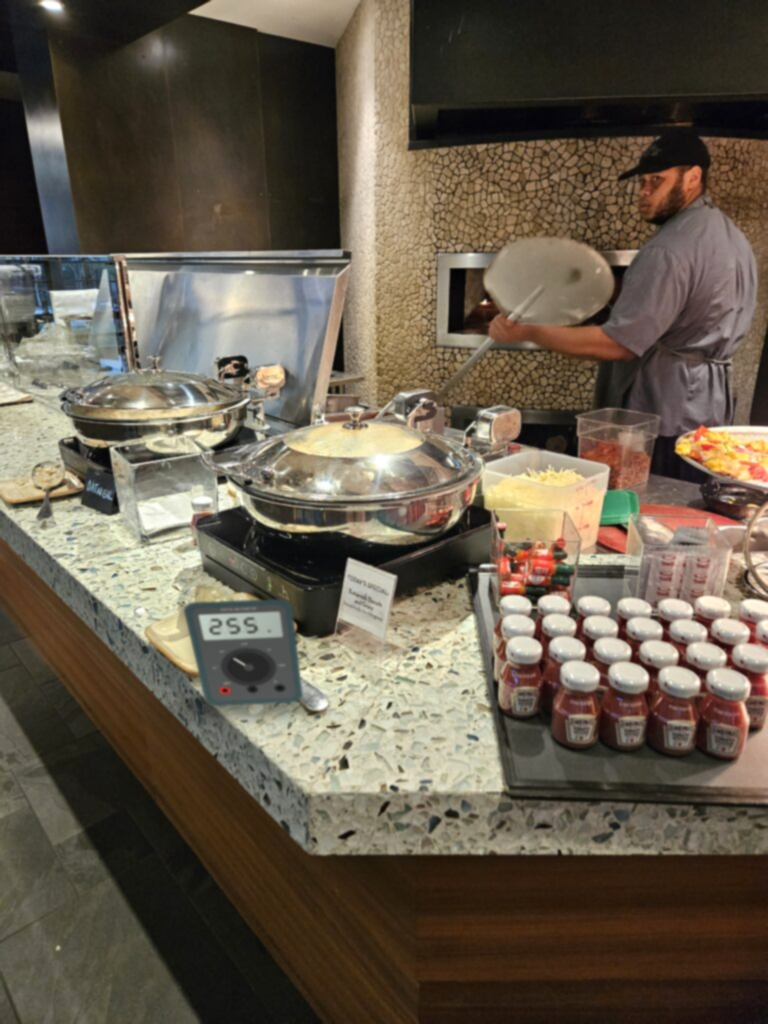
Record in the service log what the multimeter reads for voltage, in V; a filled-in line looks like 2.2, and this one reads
255
